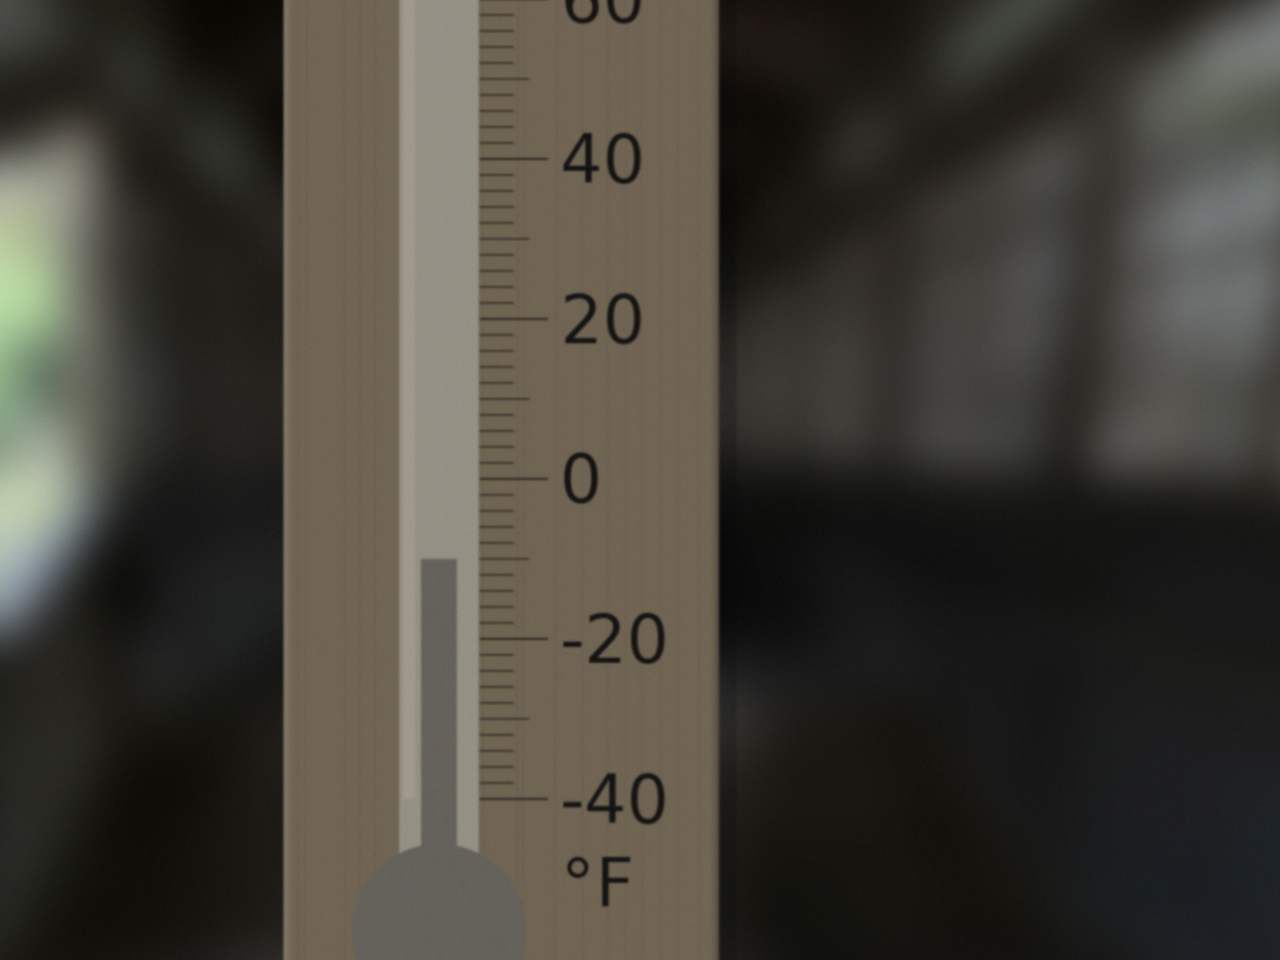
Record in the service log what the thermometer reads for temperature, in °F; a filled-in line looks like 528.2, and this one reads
-10
